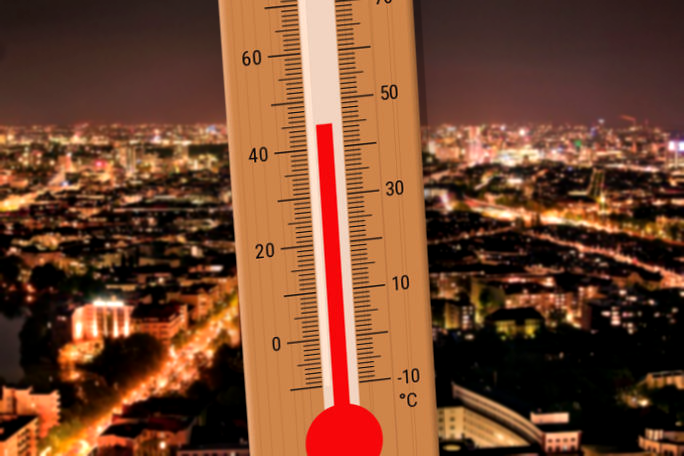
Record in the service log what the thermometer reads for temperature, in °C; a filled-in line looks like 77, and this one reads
45
